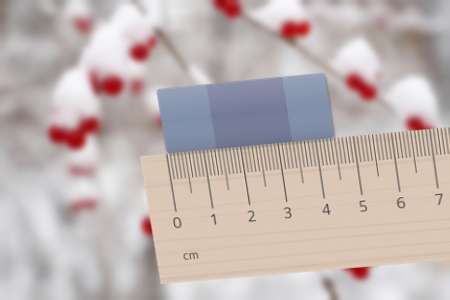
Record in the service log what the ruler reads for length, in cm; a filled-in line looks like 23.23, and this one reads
4.5
